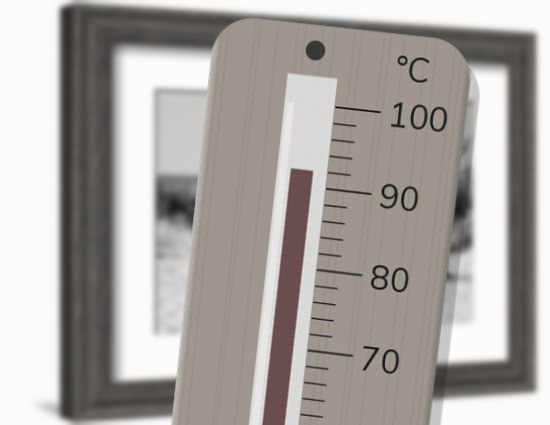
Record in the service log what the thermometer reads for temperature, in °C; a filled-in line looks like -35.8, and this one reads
92
